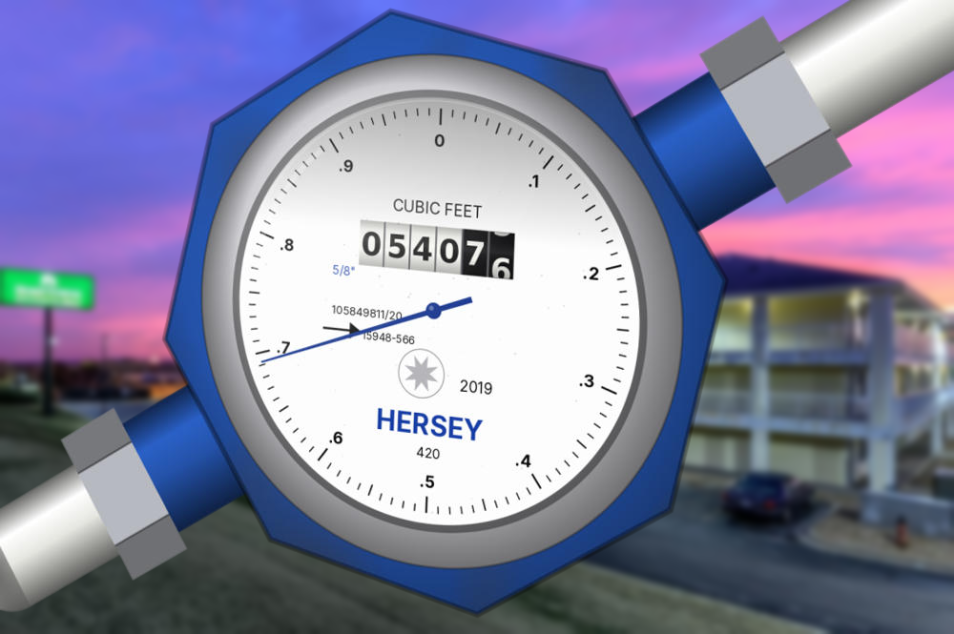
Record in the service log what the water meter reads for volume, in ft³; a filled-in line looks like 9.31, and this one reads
54075.69
